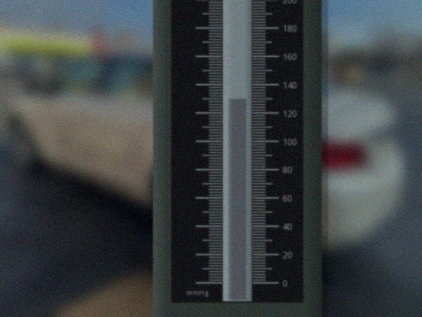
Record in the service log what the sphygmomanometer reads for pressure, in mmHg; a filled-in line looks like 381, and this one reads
130
